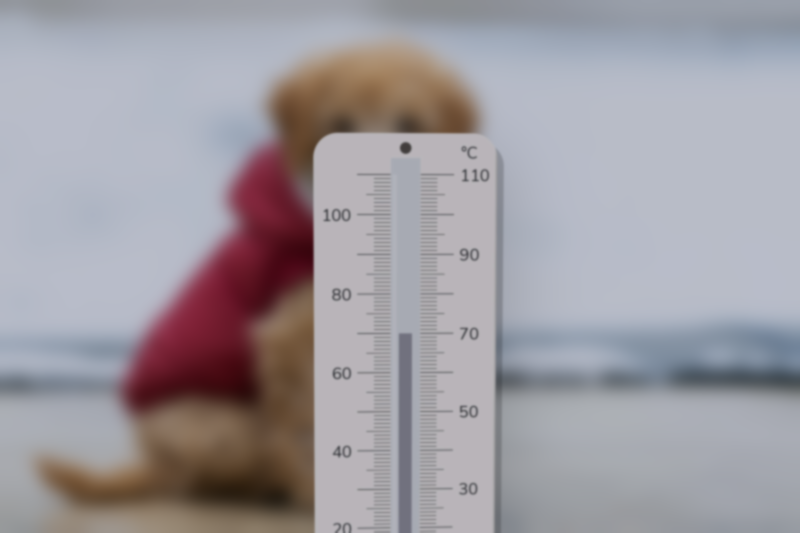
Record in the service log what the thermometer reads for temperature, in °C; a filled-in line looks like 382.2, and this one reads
70
